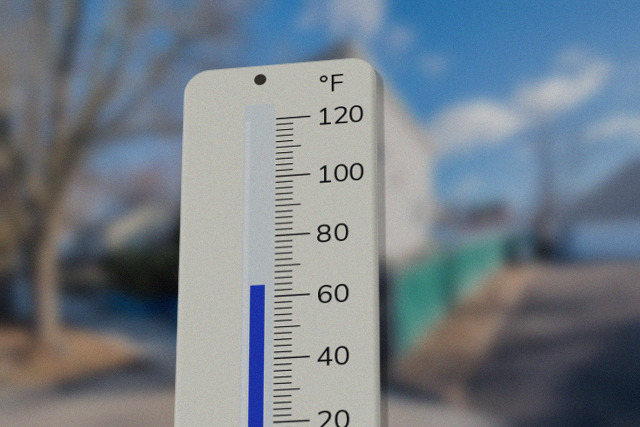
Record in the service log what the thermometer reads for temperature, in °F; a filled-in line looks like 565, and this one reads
64
